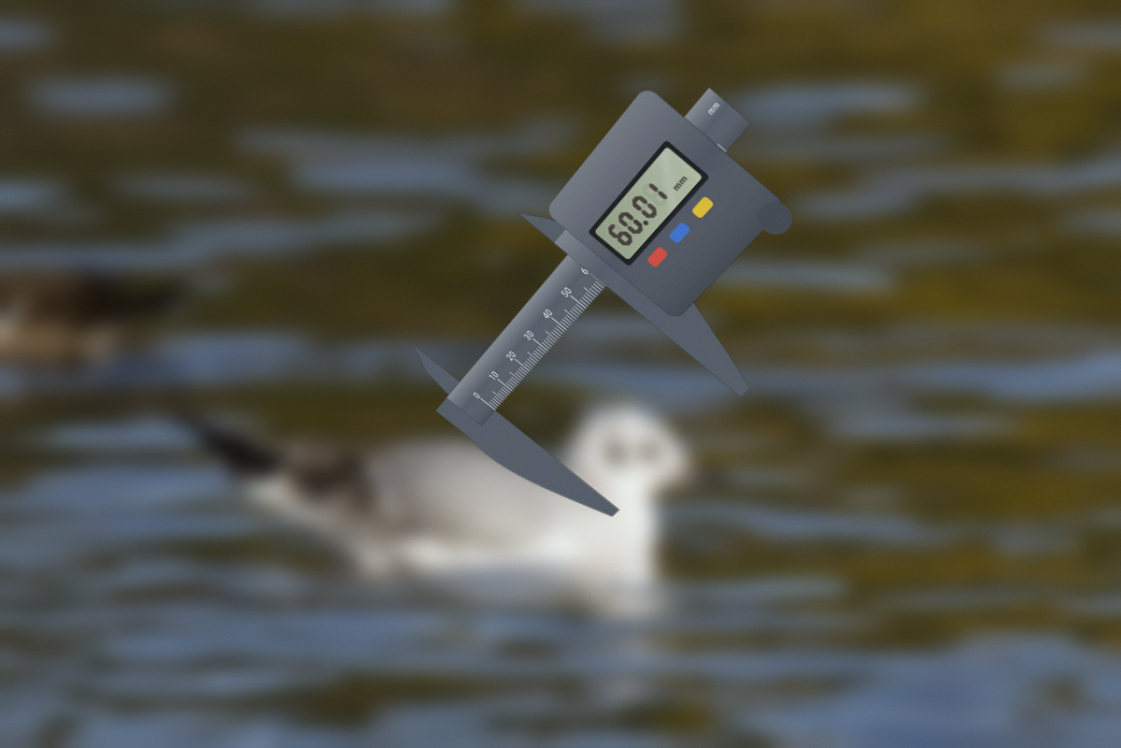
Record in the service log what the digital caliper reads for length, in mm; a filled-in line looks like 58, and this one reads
60.01
